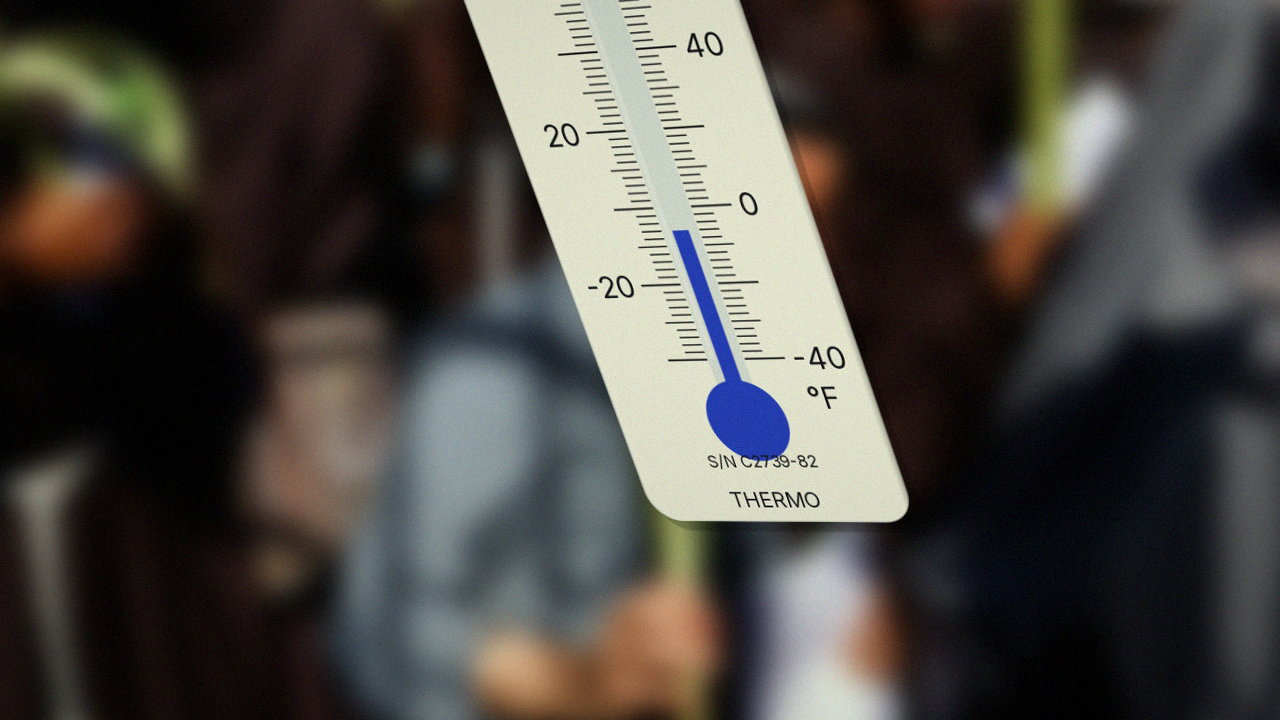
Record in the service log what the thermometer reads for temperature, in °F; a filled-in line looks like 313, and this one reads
-6
